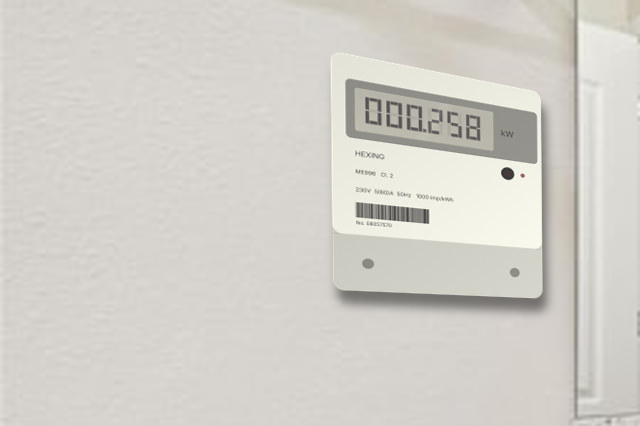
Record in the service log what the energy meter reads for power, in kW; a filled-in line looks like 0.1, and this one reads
0.258
